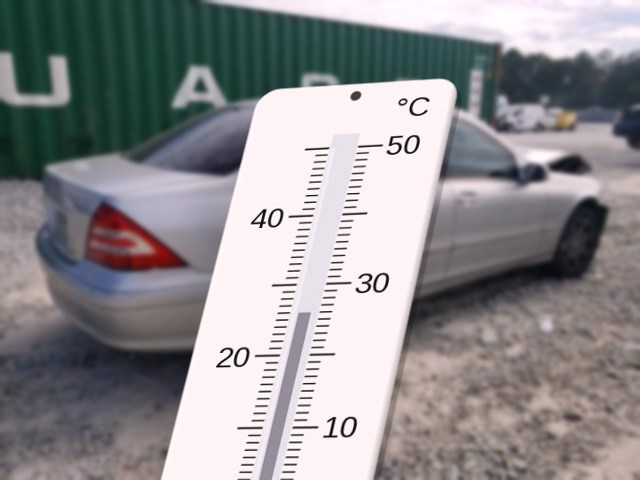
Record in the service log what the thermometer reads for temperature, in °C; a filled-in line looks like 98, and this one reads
26
